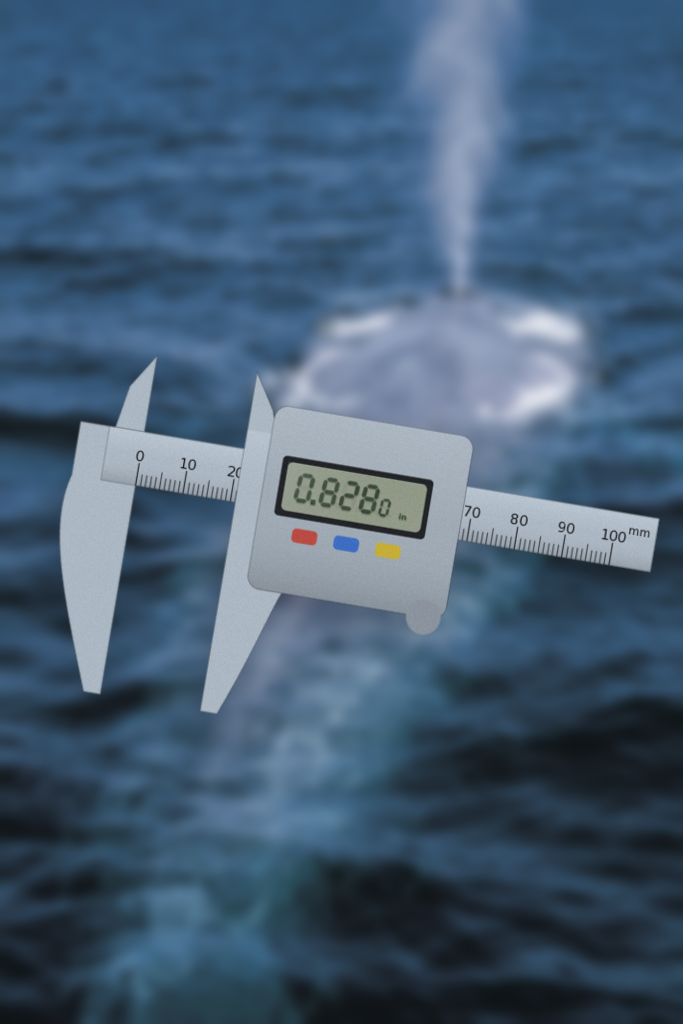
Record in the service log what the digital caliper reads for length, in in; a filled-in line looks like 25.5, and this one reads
0.8280
